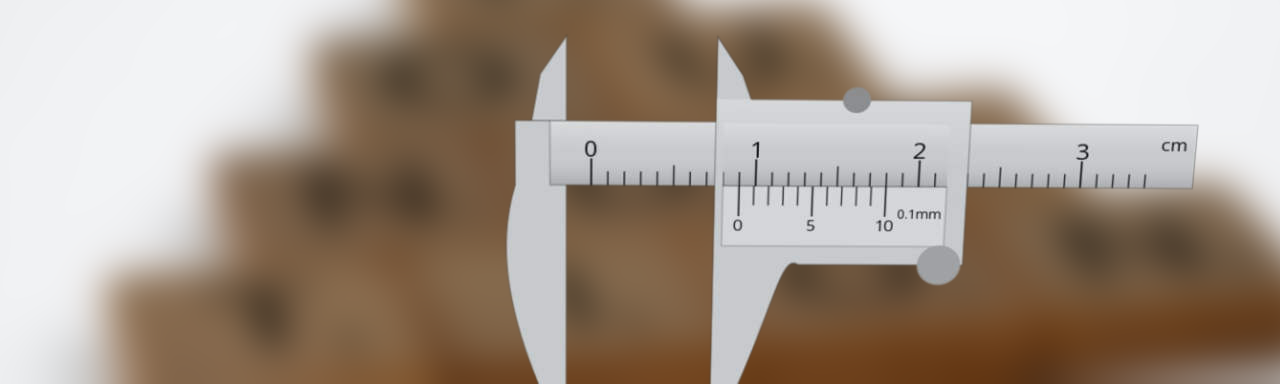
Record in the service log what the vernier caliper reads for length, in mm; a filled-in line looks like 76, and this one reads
9.0
